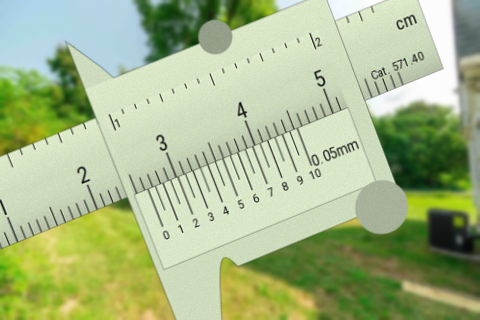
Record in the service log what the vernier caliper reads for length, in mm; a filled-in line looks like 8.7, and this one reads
26.4
